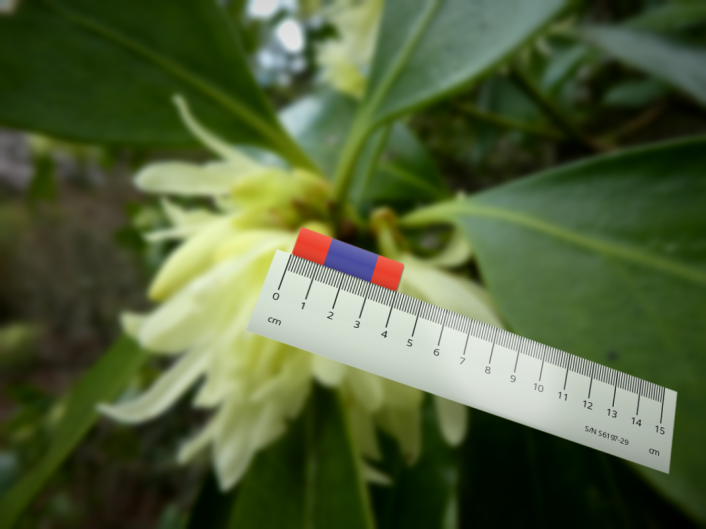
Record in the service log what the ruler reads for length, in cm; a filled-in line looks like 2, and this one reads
4
